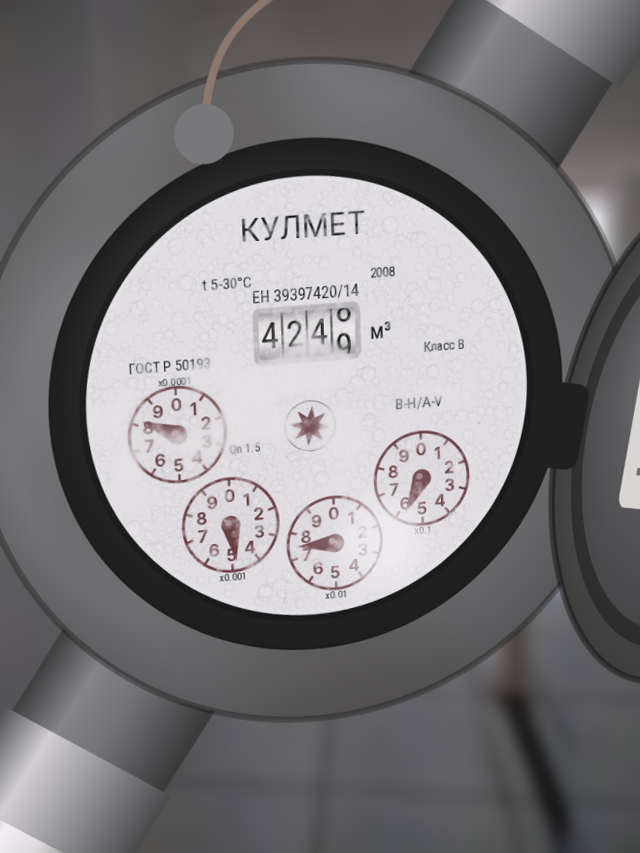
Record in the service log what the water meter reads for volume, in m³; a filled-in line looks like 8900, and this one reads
4248.5748
